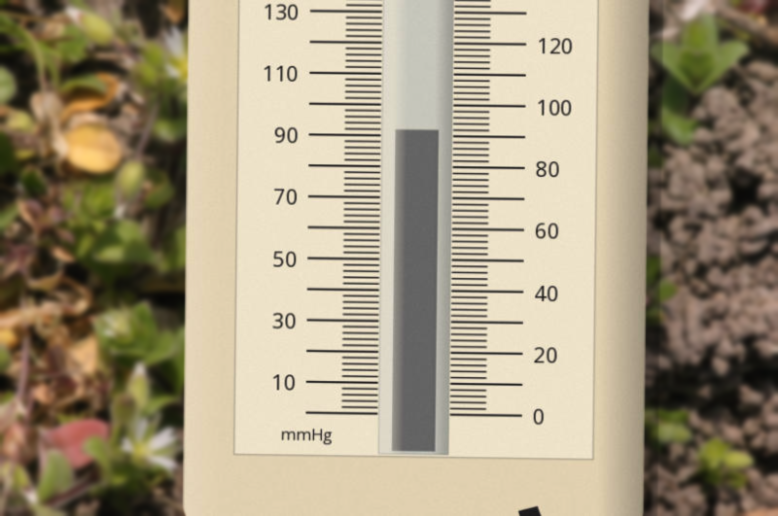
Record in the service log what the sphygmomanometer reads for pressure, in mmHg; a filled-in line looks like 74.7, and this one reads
92
